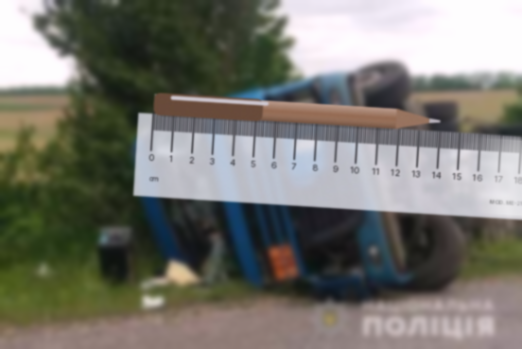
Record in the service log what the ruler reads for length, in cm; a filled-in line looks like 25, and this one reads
14
